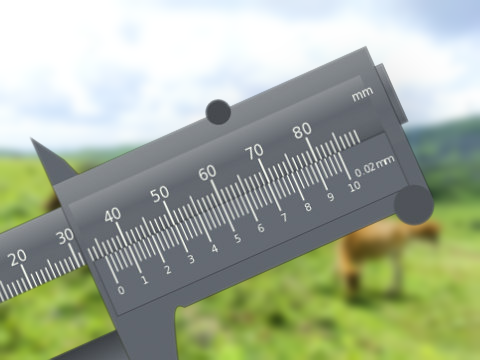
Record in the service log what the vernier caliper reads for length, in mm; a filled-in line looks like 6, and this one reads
35.5
